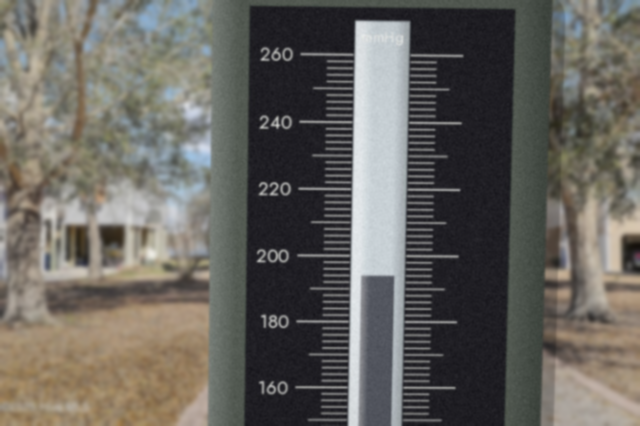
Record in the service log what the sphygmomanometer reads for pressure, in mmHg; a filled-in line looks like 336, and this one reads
194
